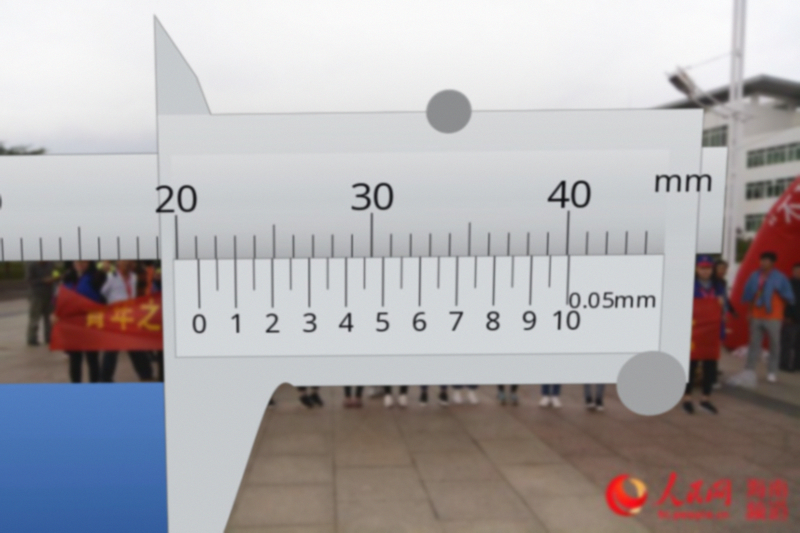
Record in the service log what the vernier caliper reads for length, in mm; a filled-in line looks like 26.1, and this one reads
21.1
